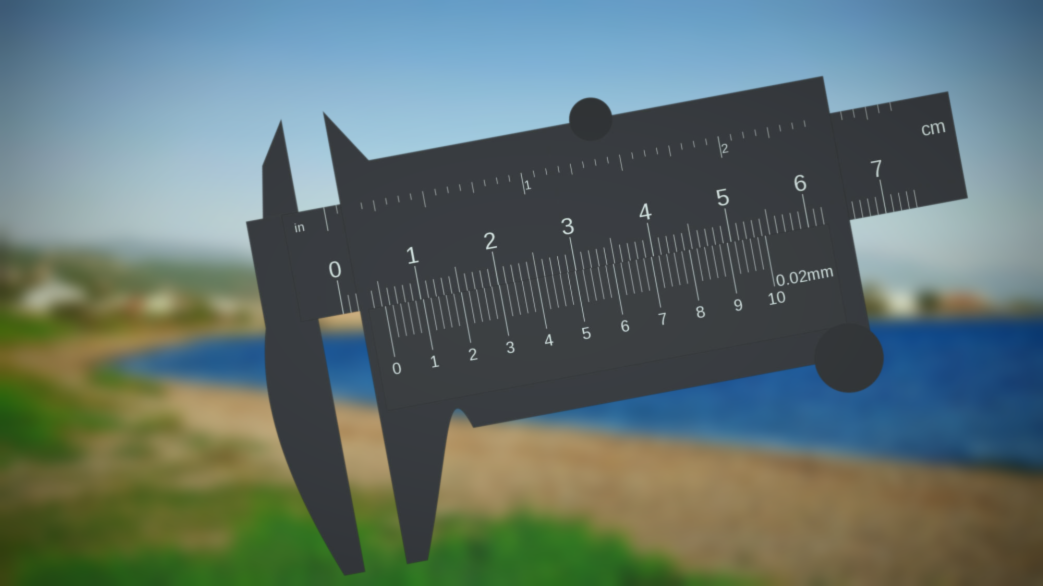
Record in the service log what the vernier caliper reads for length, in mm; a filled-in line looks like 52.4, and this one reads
5.4
